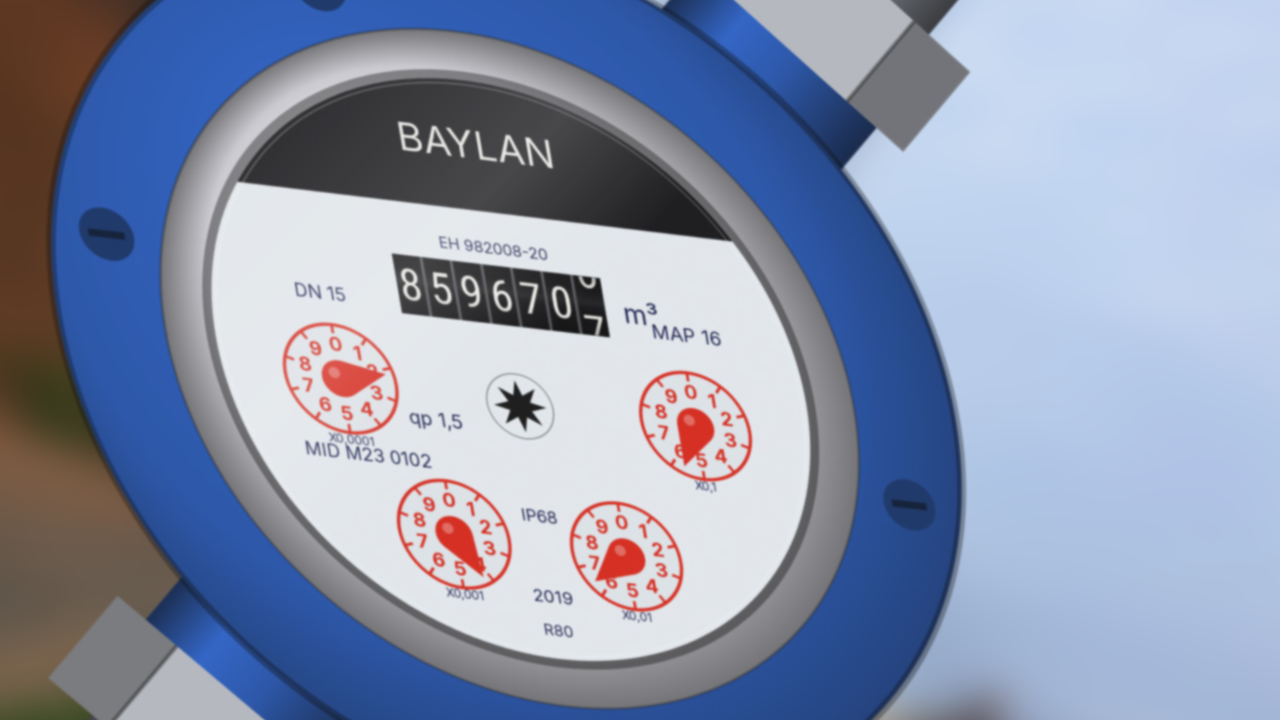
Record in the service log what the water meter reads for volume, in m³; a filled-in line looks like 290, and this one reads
8596706.5642
